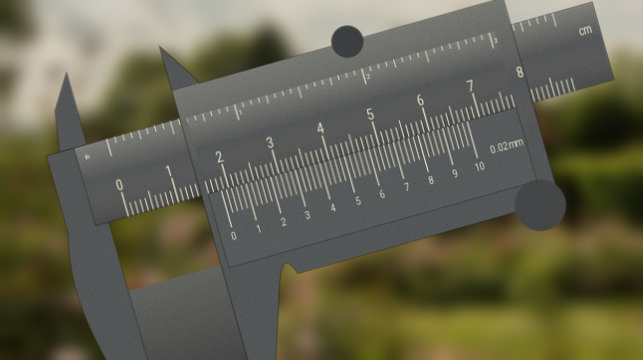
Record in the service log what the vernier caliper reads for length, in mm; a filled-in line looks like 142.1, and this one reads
18.5
